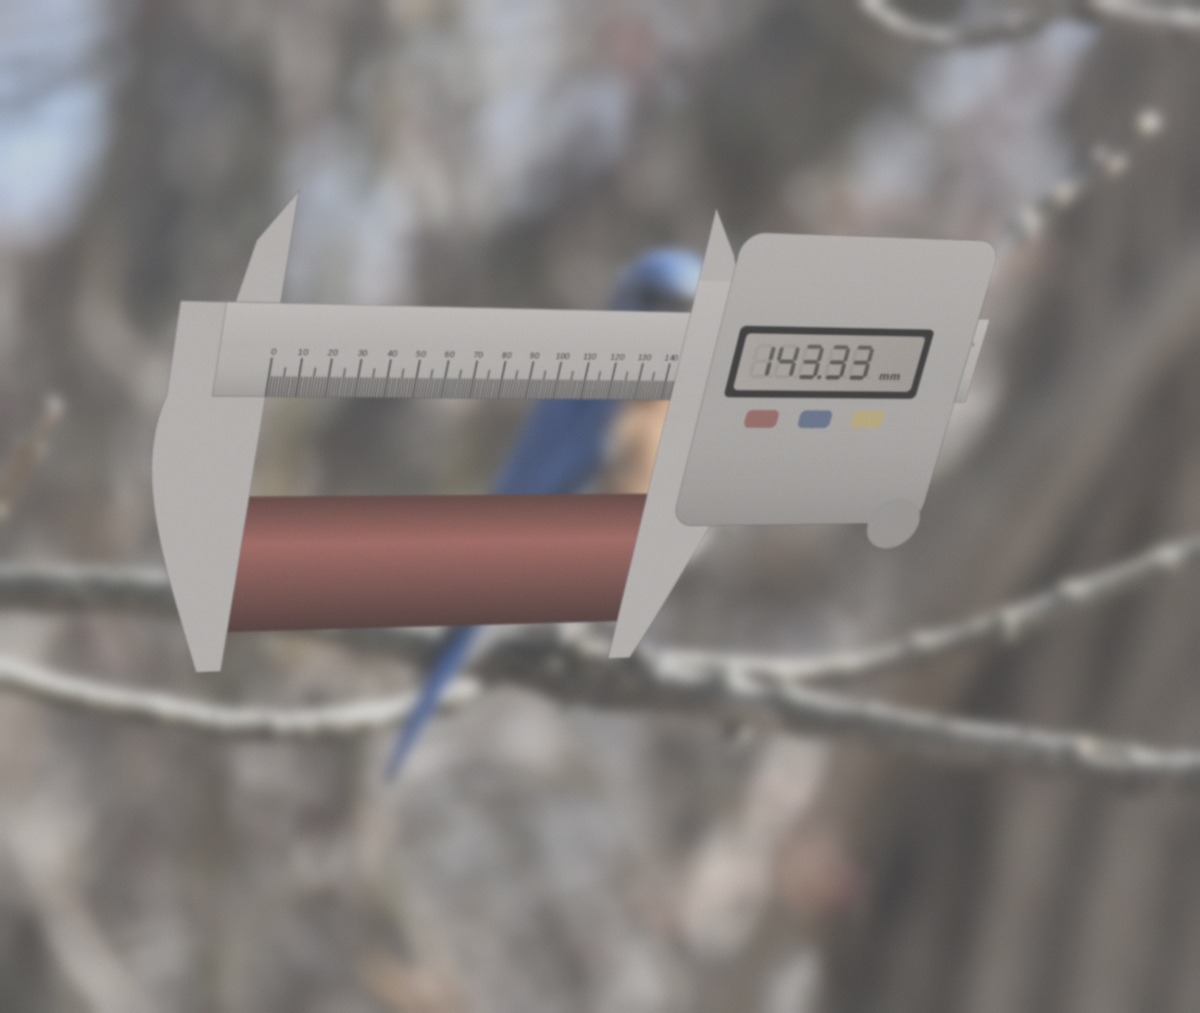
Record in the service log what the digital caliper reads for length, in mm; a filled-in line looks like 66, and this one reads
143.33
